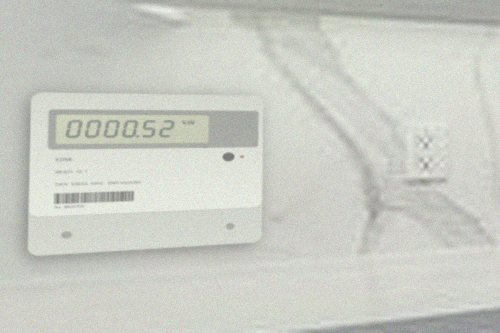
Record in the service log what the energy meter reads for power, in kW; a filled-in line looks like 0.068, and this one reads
0.52
